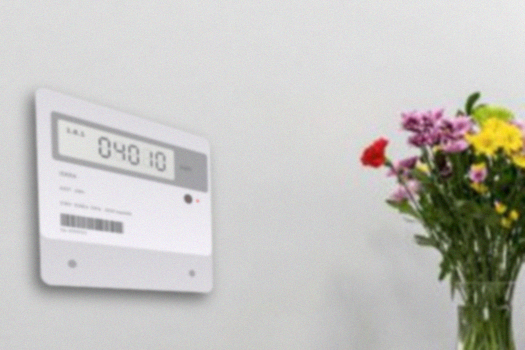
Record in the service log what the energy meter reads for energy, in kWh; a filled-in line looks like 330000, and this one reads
4010
